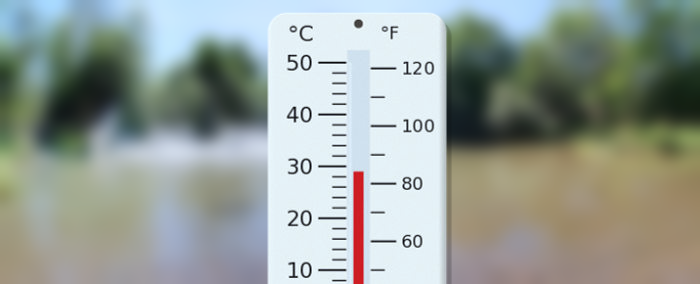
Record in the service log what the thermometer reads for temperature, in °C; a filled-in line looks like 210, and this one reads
29
